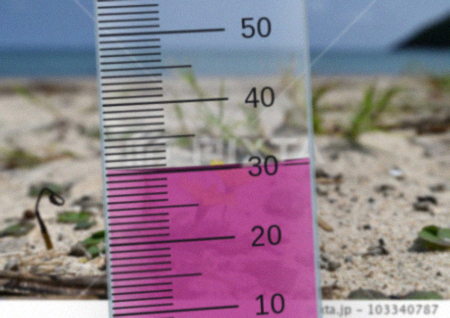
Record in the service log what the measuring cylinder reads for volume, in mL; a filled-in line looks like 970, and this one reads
30
